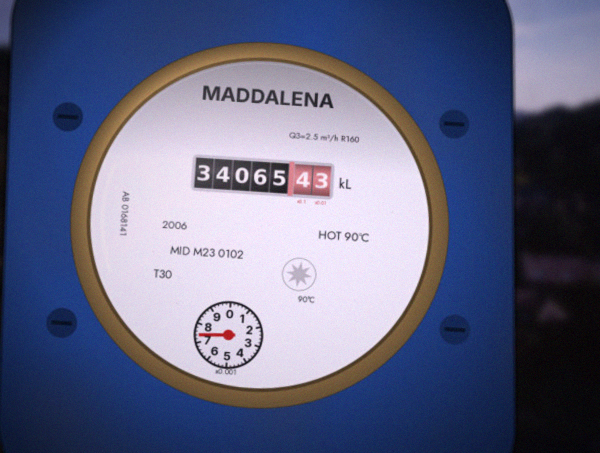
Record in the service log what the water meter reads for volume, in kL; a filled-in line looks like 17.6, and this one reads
34065.437
